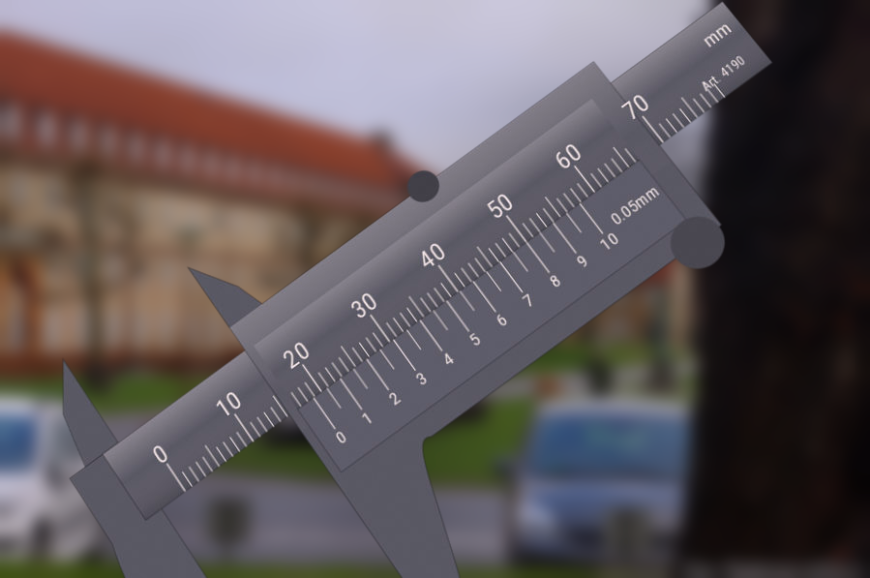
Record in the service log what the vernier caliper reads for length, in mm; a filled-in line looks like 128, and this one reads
18.8
